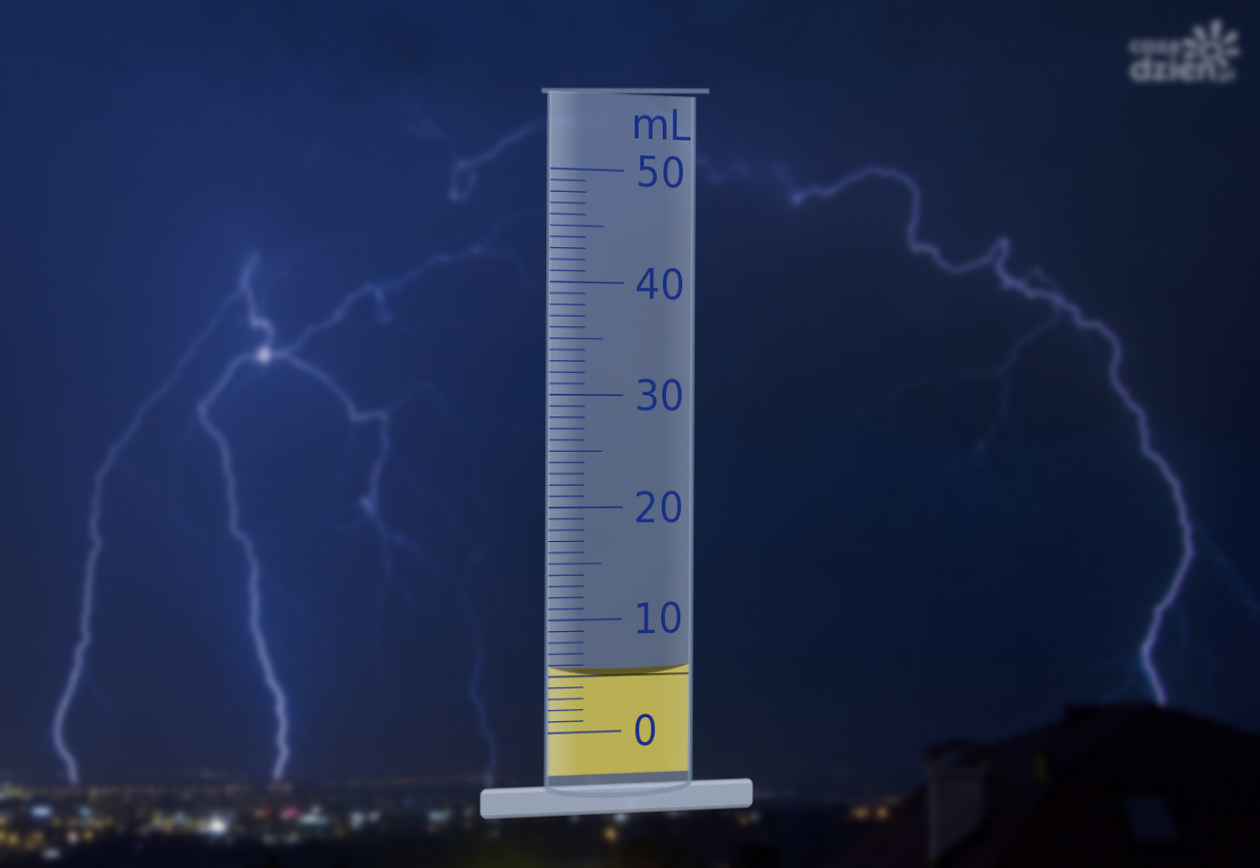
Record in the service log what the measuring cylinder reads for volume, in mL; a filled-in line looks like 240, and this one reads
5
